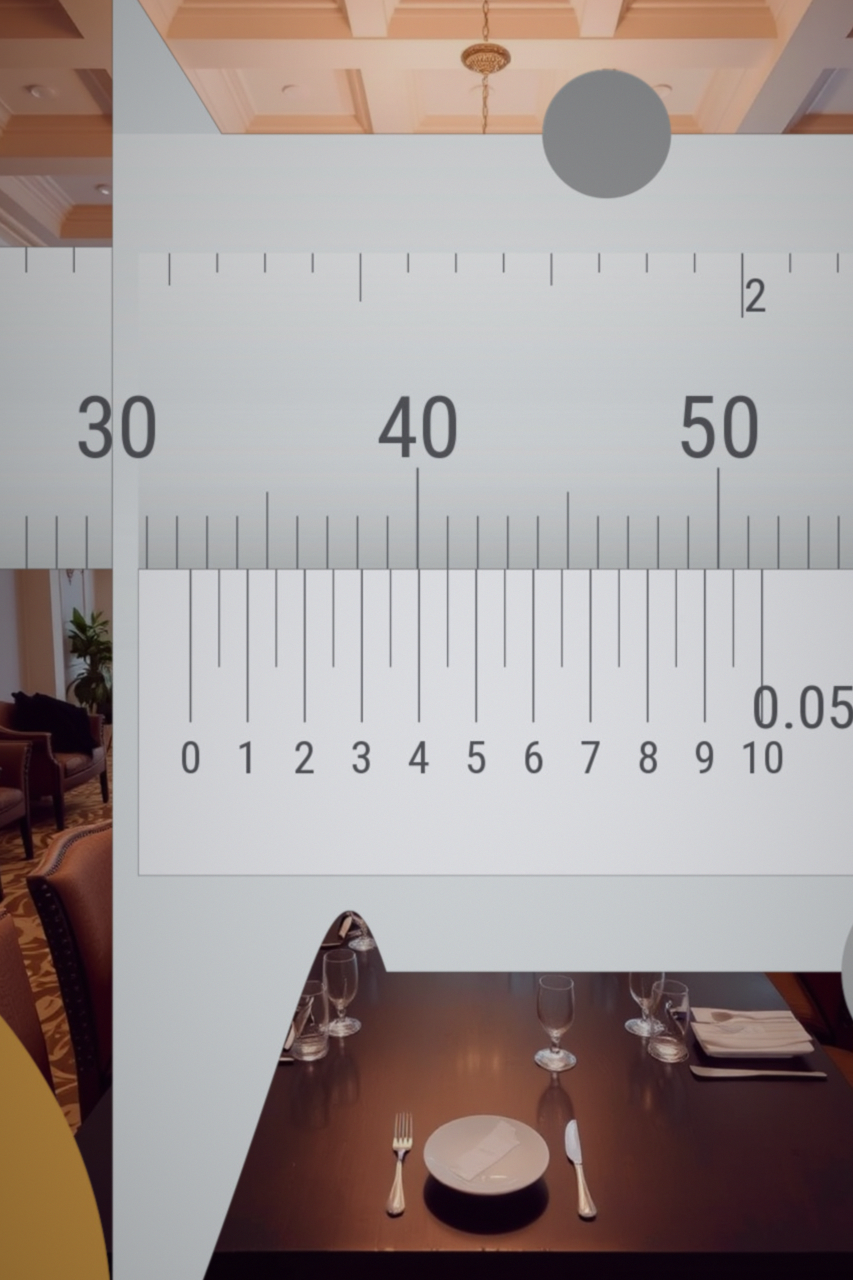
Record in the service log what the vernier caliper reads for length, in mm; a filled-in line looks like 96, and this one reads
32.45
